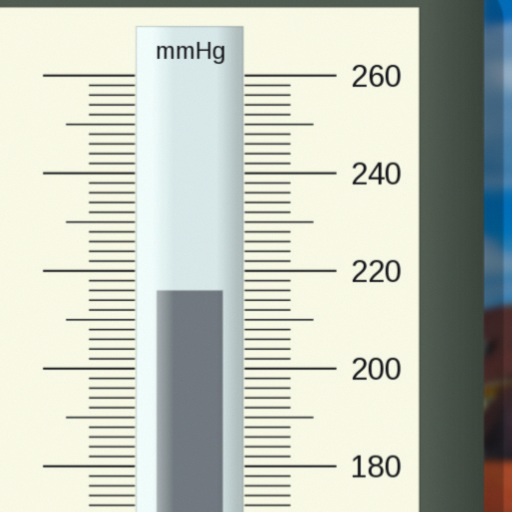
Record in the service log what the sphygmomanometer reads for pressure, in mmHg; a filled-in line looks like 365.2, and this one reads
216
